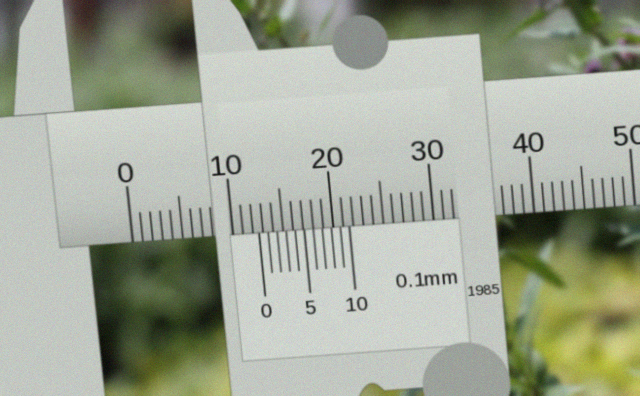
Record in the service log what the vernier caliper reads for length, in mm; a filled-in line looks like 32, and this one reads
12.6
